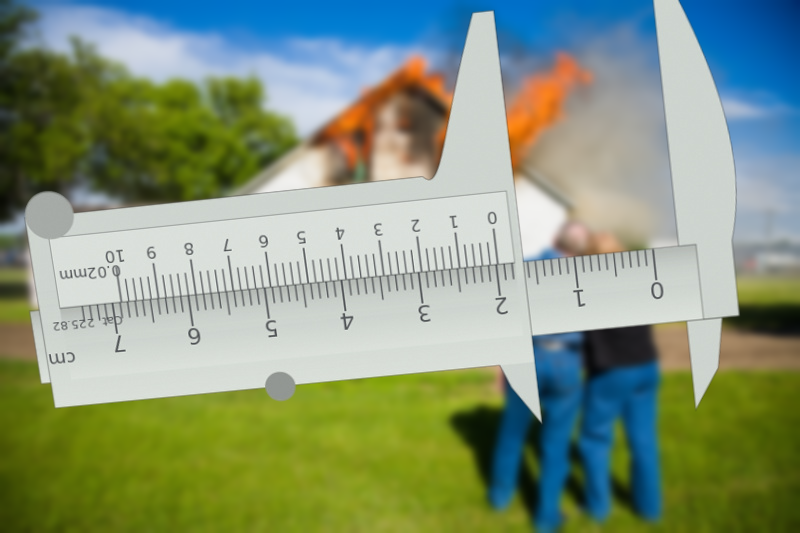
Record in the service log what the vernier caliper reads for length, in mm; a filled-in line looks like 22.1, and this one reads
19.8
